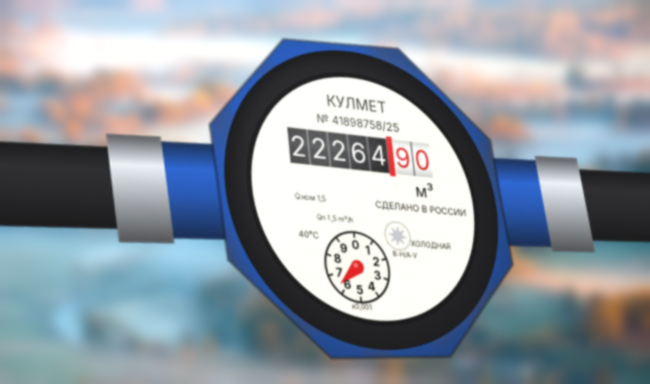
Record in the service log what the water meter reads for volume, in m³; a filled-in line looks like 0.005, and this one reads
22264.906
